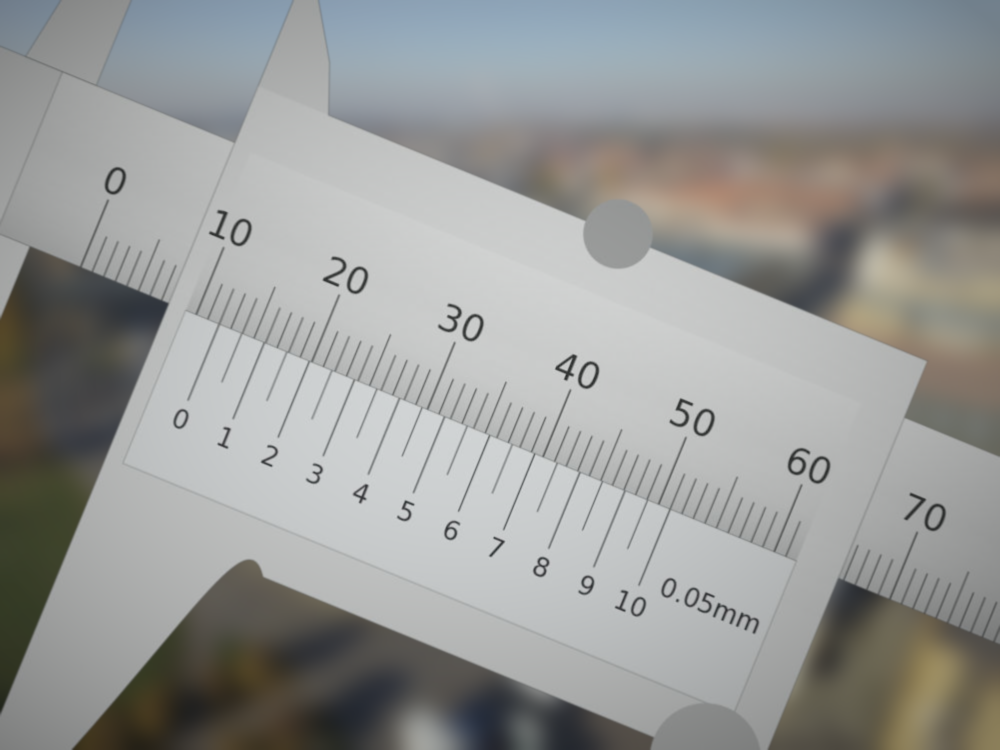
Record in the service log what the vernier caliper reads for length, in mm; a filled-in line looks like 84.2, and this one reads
12.0
